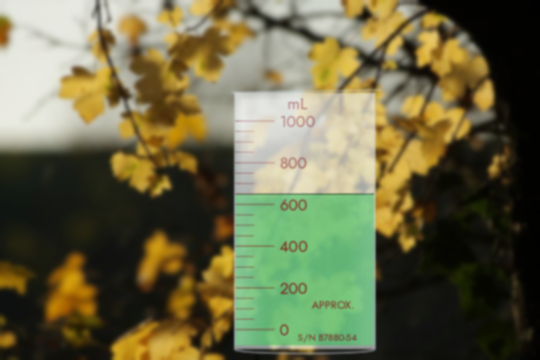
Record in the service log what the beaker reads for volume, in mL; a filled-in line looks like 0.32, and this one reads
650
